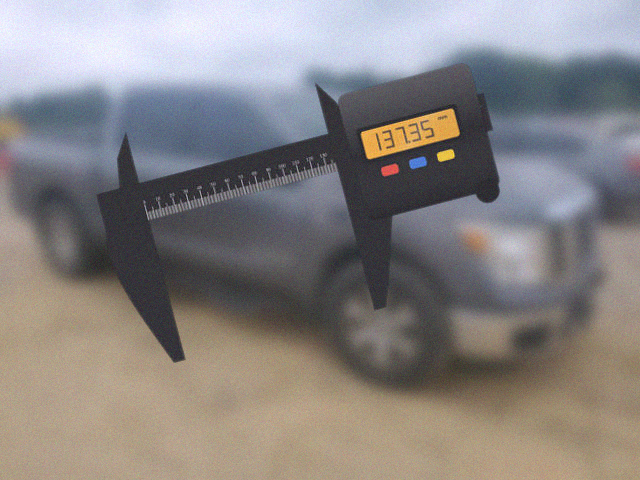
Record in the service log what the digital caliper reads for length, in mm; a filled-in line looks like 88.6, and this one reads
137.35
